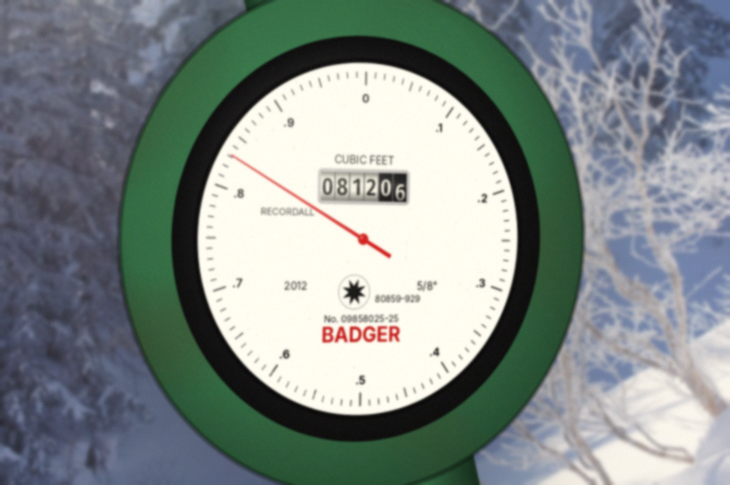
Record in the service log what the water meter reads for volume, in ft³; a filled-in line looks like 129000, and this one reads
81205.83
